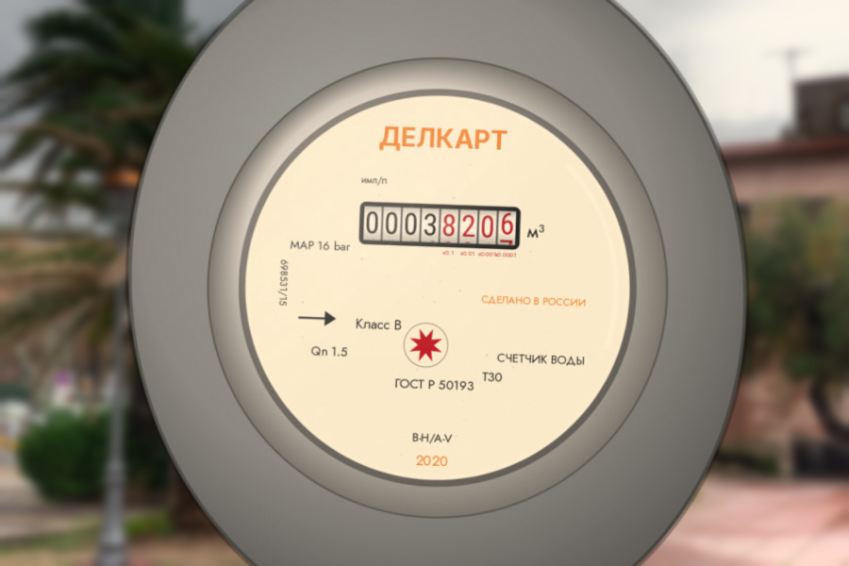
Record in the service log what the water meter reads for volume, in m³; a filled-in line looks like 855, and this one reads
3.8206
